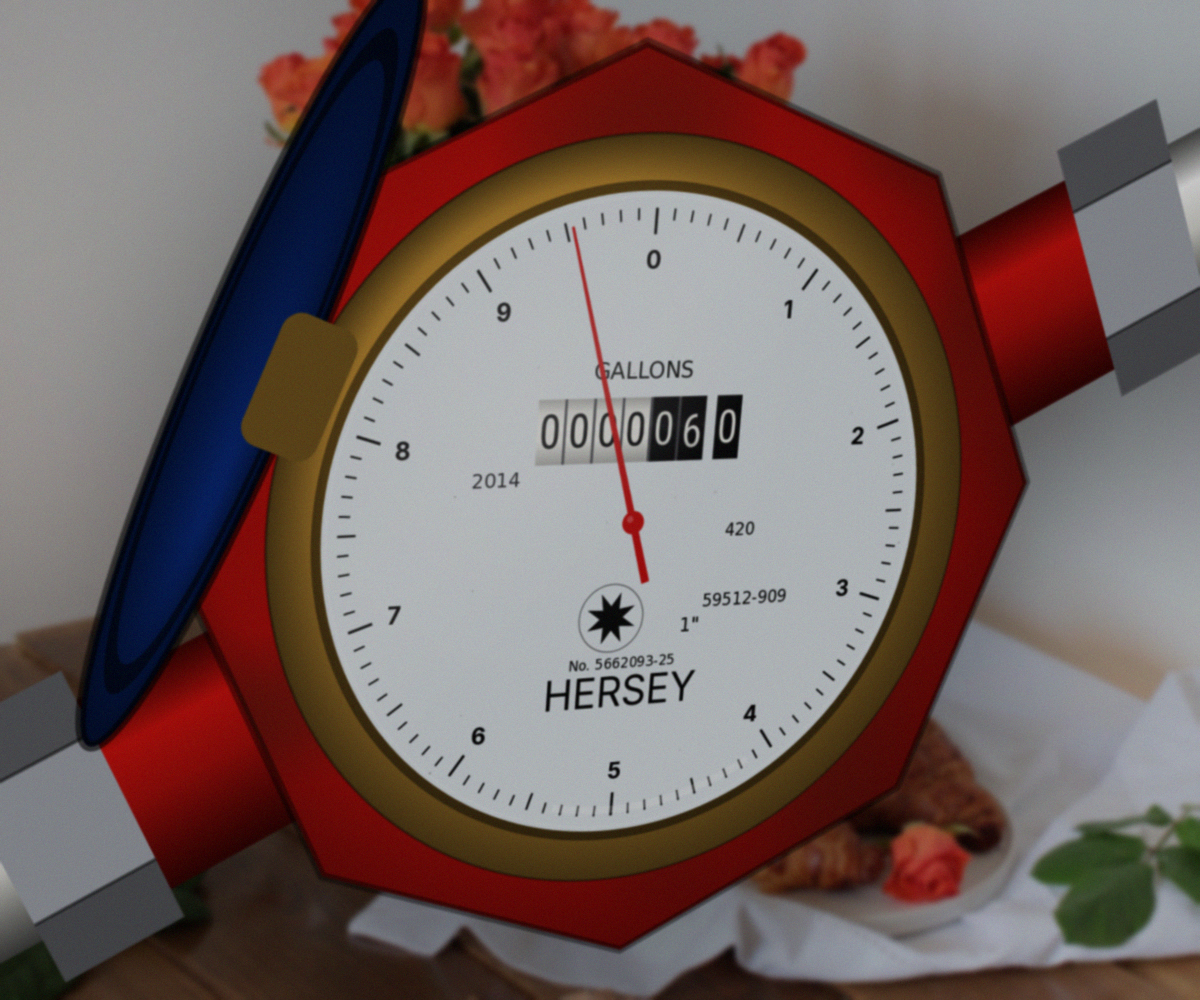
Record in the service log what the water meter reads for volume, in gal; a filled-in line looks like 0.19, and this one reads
59.5
